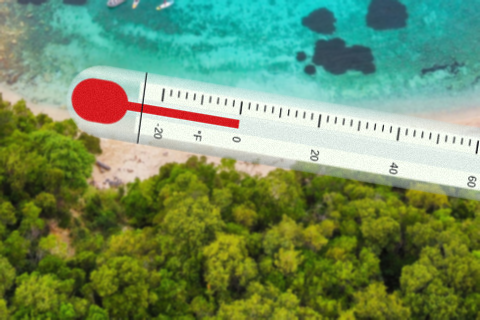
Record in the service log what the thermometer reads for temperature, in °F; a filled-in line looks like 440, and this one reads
0
